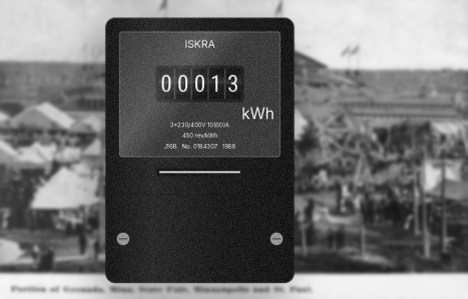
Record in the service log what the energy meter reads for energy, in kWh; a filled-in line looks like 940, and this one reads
13
